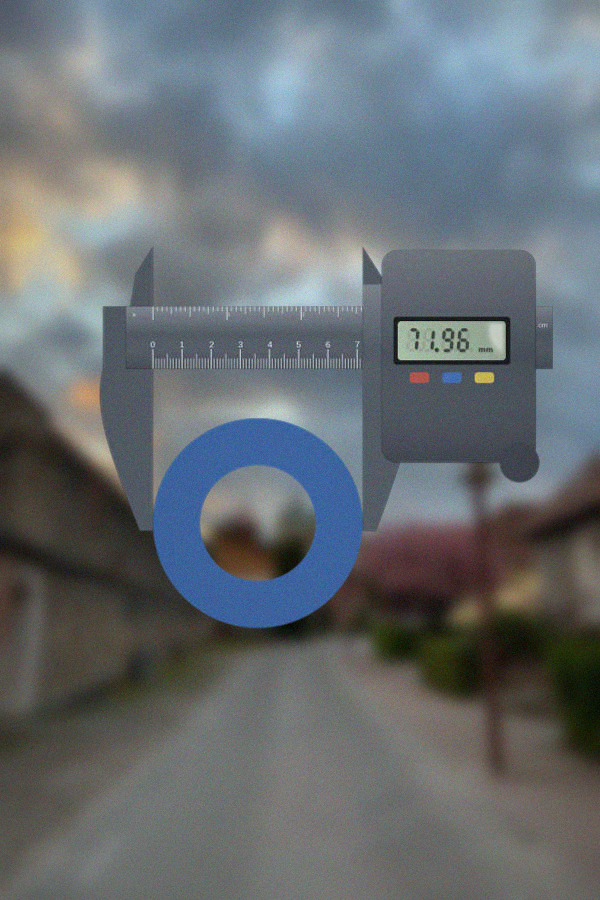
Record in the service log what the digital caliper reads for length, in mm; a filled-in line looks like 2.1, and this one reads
71.96
